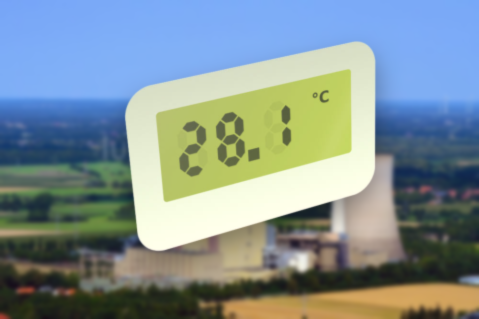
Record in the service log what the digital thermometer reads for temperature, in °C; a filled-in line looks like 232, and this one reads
28.1
